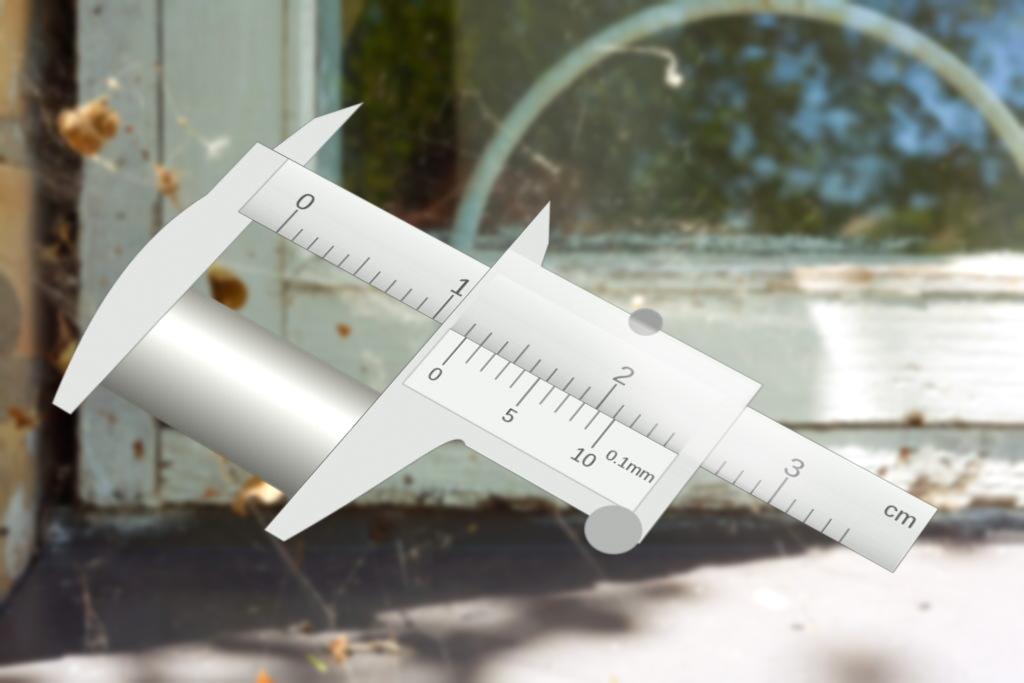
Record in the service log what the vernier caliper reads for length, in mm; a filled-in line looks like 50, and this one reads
12.1
